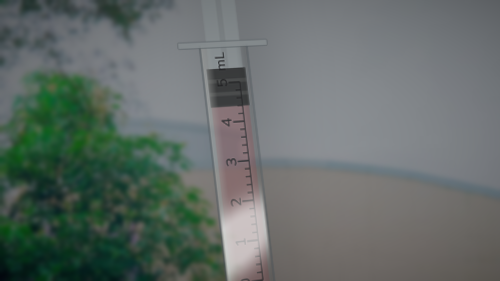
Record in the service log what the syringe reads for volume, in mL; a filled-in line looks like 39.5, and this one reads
4.4
